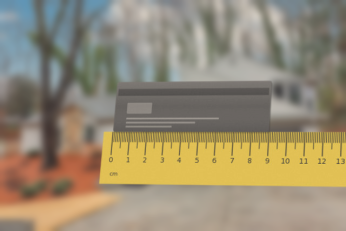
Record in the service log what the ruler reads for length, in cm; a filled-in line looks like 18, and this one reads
9
